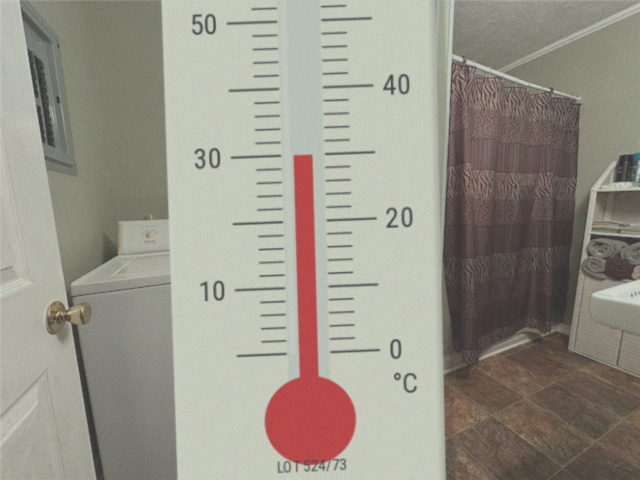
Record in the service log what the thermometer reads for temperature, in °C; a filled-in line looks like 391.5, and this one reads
30
